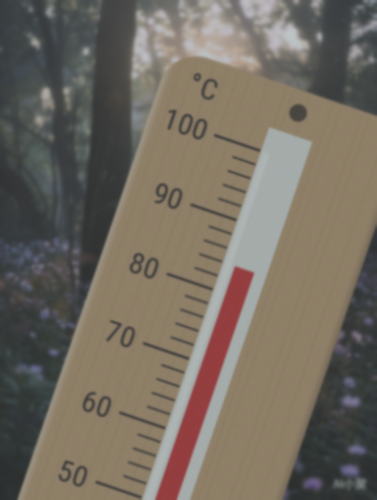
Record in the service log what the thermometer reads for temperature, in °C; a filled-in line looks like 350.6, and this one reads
84
